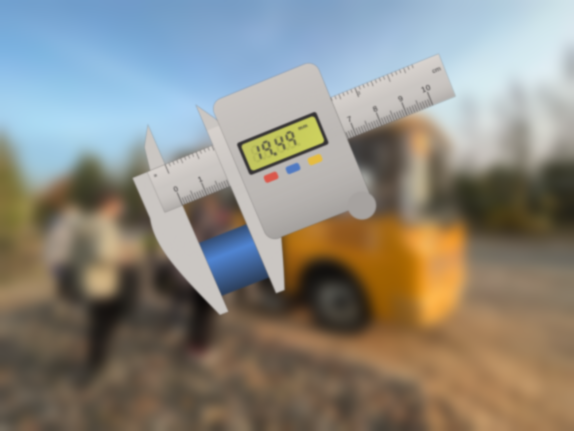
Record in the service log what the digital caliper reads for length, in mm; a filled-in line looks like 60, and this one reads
19.49
